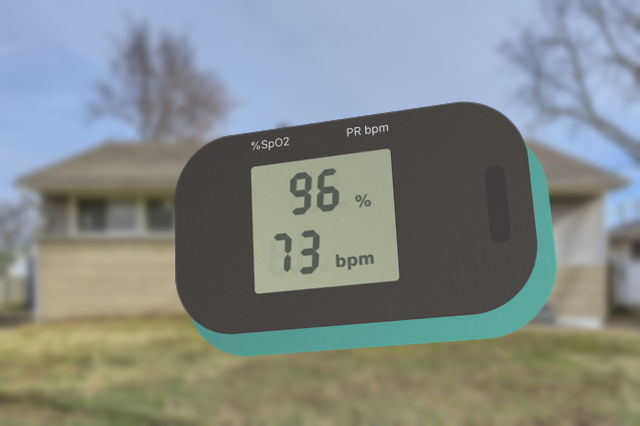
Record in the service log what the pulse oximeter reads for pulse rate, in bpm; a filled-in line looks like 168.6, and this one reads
73
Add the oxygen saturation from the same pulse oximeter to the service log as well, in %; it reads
96
